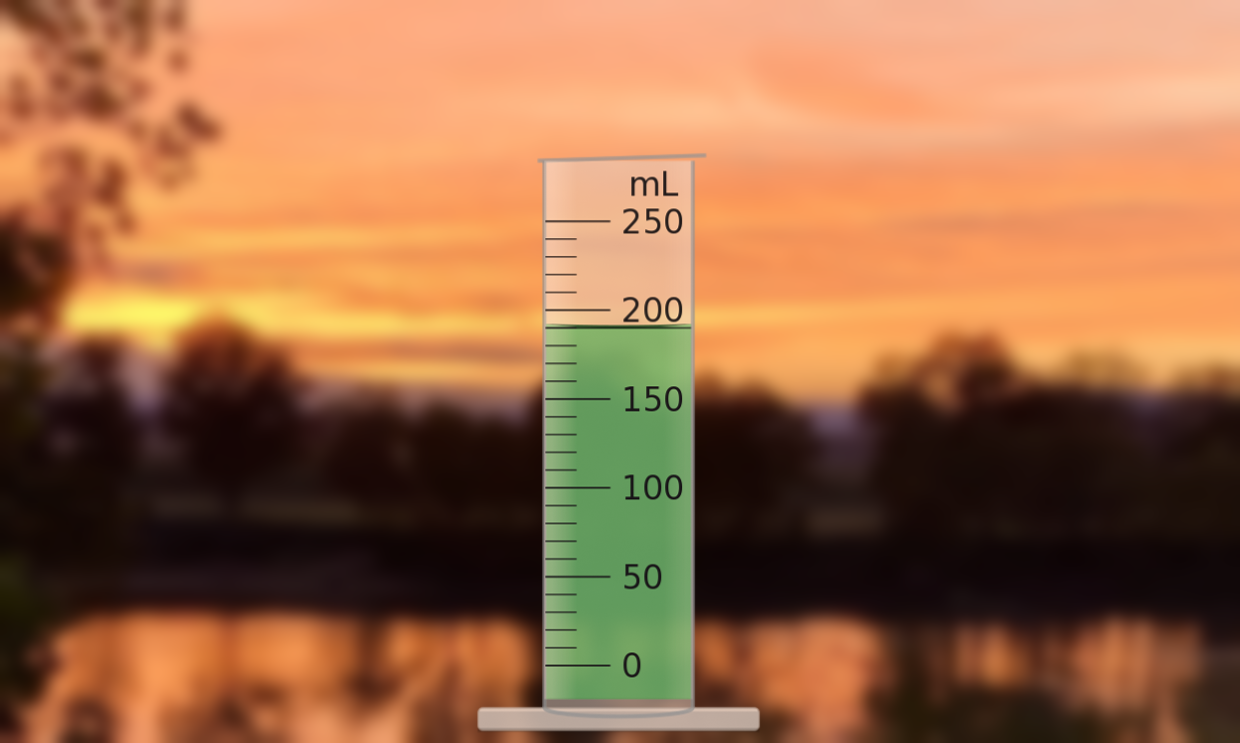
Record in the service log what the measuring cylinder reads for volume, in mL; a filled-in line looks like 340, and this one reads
190
